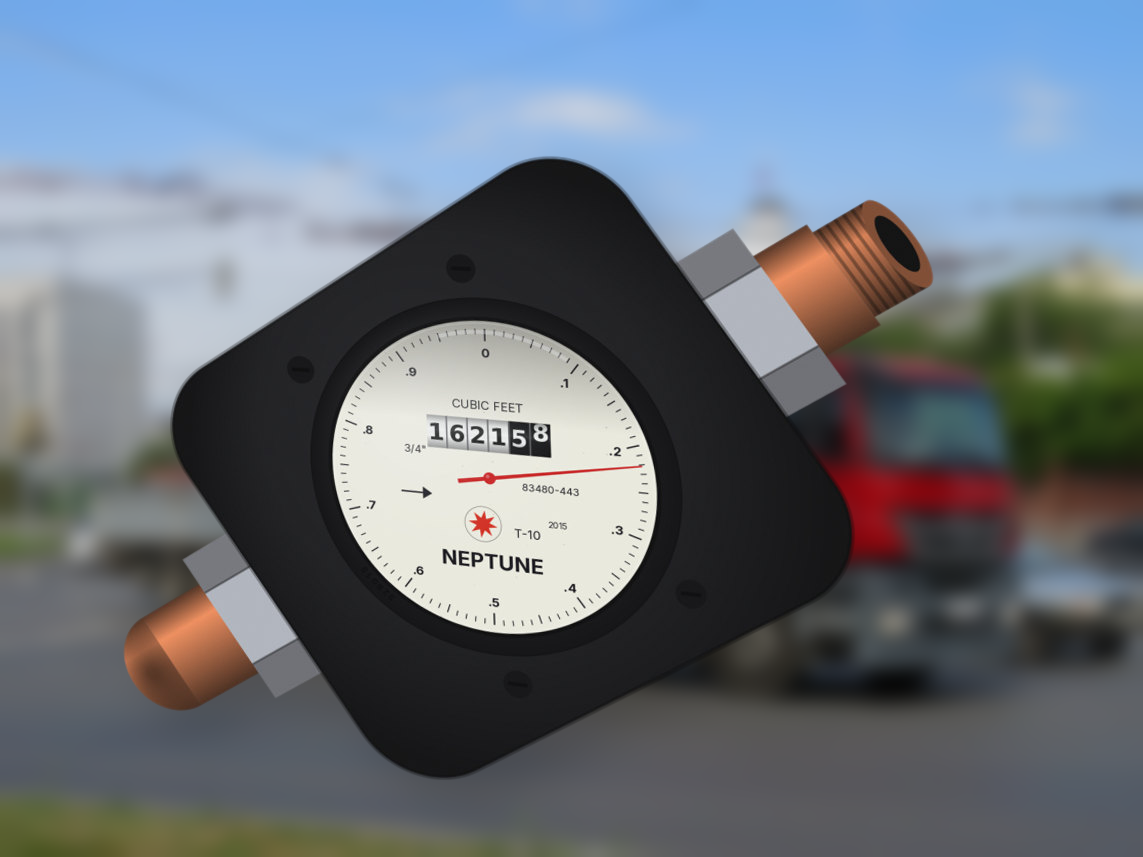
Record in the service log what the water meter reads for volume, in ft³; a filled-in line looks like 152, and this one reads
162158.22
